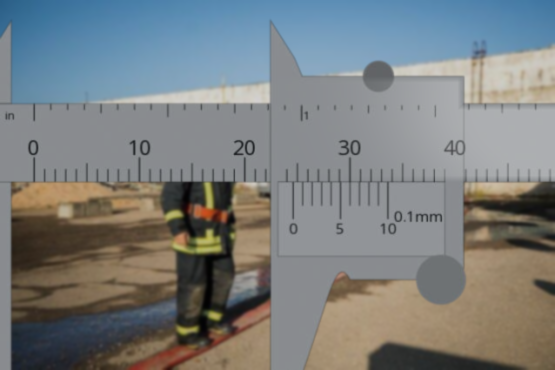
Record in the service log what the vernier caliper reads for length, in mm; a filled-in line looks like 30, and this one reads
24.6
